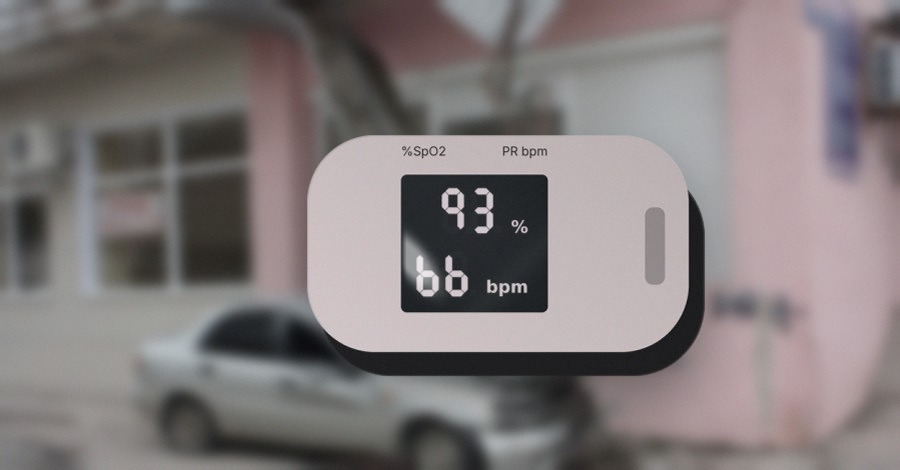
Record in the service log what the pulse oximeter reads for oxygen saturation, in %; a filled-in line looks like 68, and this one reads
93
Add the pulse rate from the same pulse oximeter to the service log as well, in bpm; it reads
66
